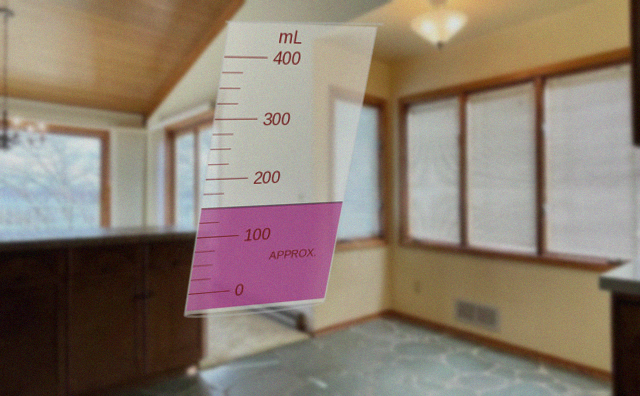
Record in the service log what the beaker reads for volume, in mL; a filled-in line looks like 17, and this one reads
150
